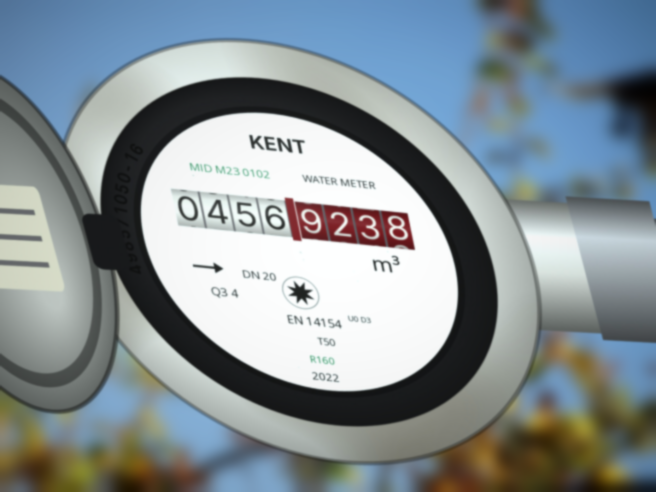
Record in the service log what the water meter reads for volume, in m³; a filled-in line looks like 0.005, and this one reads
456.9238
